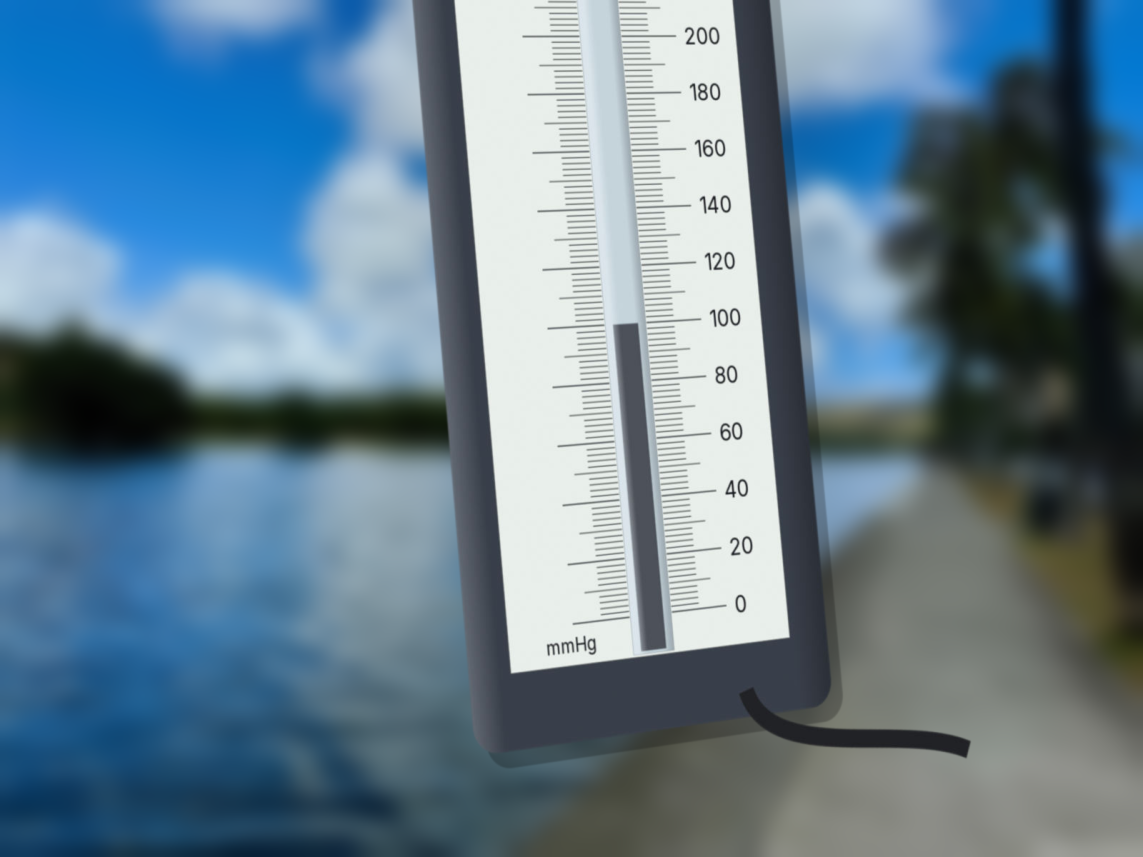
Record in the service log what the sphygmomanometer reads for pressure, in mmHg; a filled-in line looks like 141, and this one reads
100
